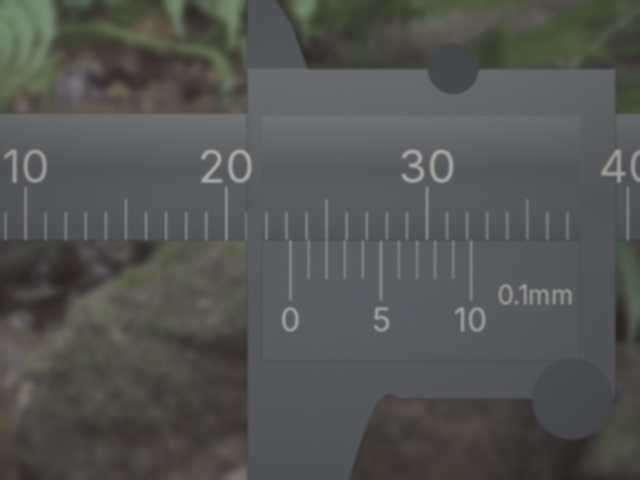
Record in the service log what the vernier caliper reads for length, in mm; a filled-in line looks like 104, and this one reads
23.2
